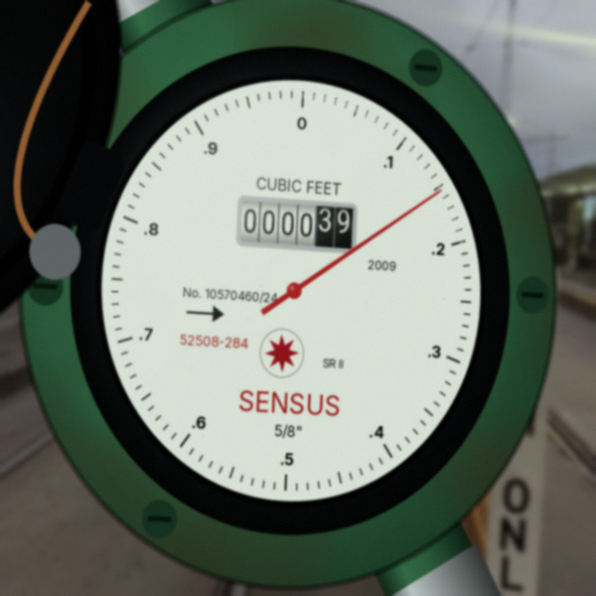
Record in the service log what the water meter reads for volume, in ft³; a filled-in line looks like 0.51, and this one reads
39.15
